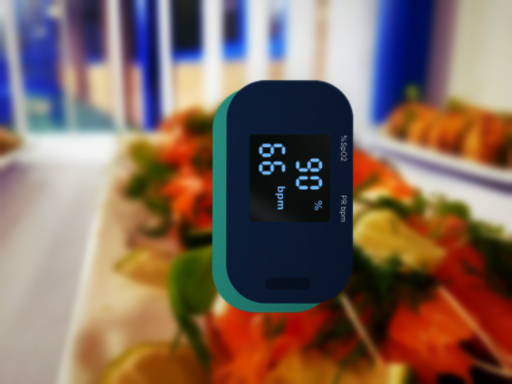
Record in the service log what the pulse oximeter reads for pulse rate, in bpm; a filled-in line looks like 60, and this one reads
66
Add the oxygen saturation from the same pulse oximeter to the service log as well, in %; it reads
90
